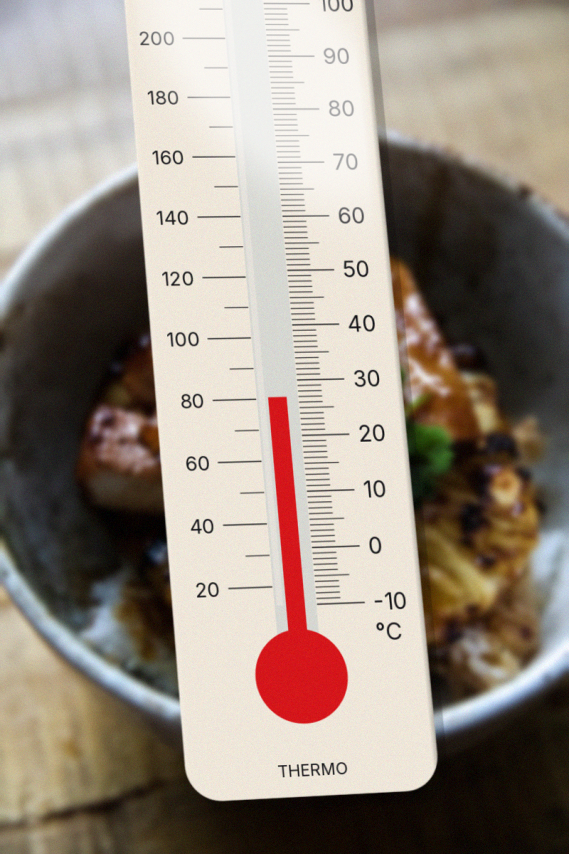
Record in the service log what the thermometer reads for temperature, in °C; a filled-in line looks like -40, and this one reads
27
